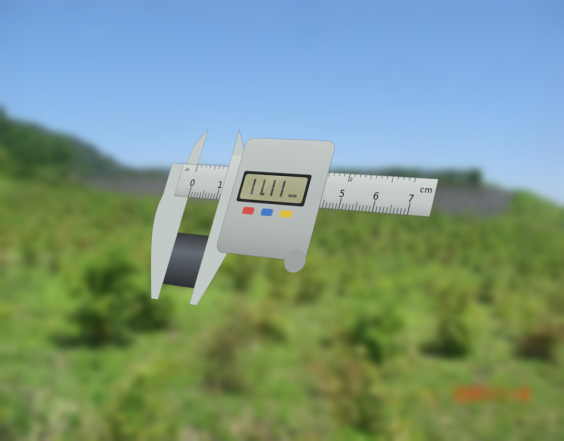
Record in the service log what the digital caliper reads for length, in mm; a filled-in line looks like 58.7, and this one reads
11.11
